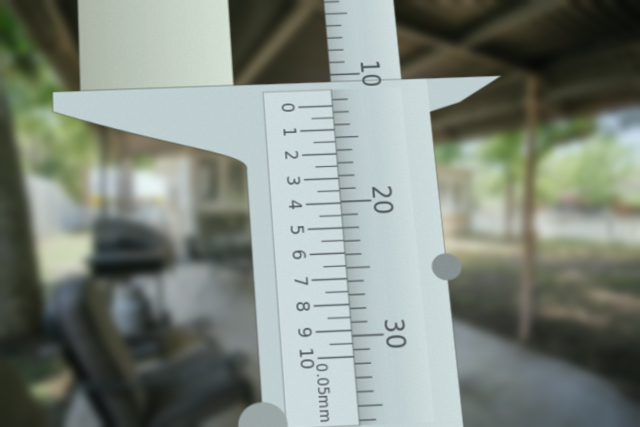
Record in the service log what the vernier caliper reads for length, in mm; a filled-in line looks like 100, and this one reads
12.5
